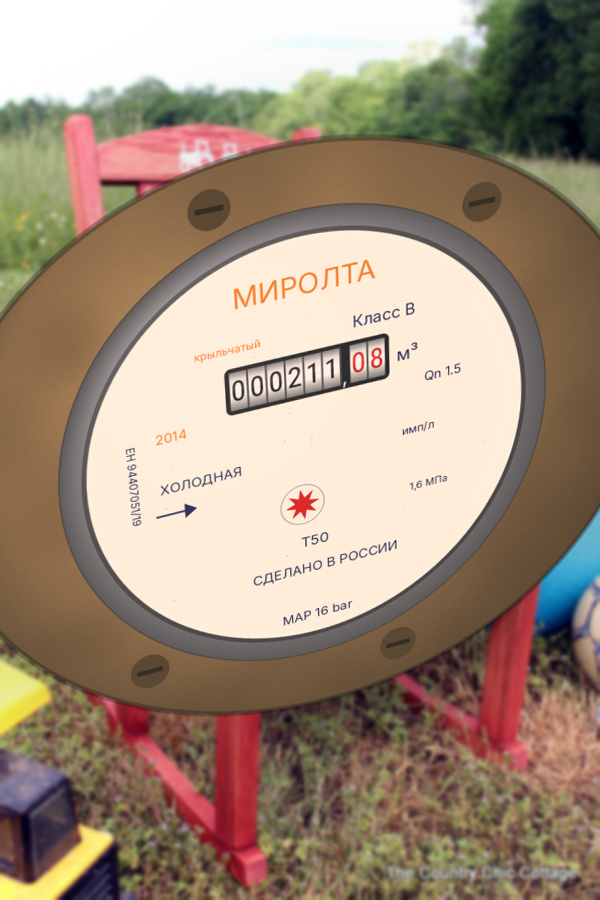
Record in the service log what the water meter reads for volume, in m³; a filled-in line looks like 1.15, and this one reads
211.08
